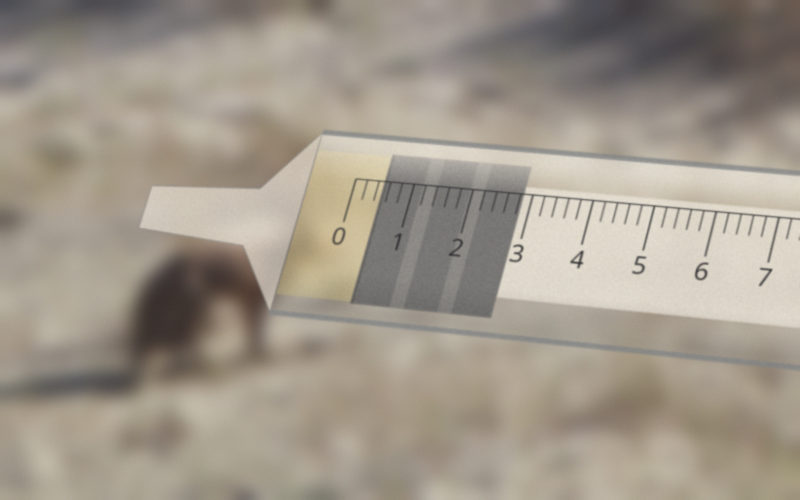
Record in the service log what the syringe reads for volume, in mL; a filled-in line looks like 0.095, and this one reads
0.5
